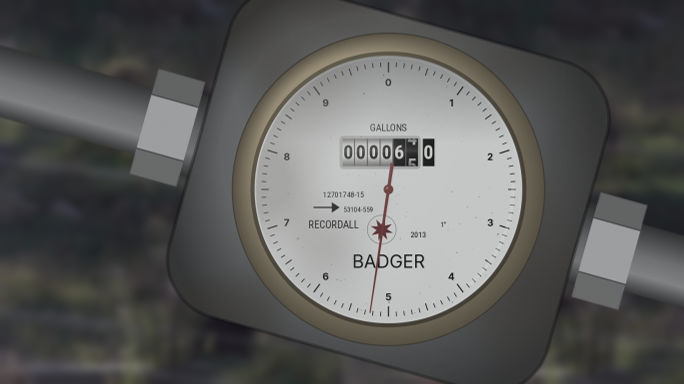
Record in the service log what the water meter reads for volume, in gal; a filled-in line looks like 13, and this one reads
645.2
